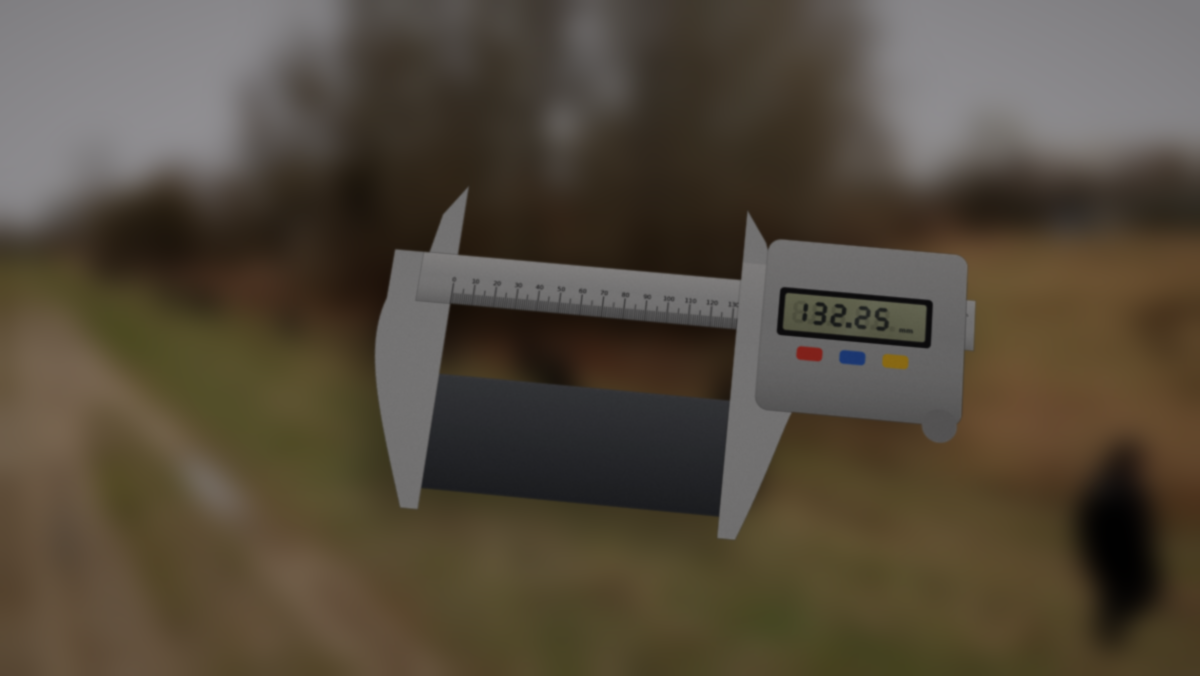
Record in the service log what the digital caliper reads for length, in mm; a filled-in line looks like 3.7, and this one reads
132.25
